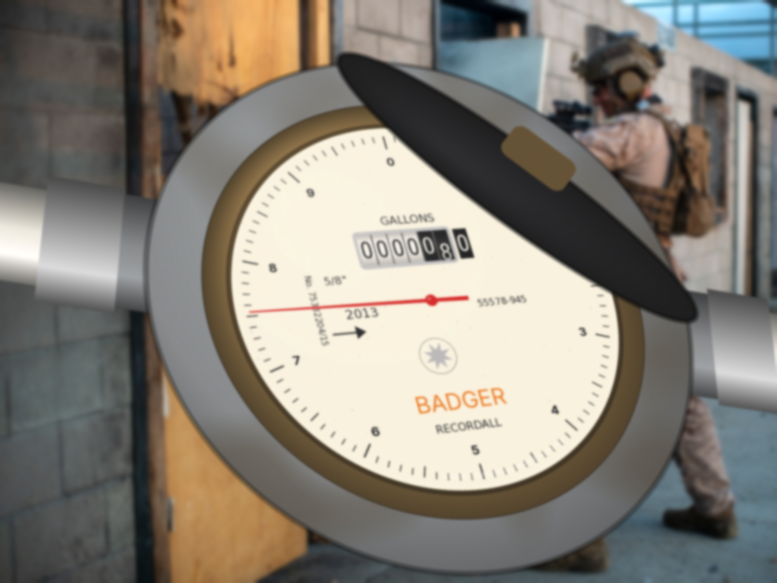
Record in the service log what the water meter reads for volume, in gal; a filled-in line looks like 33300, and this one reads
77.5
